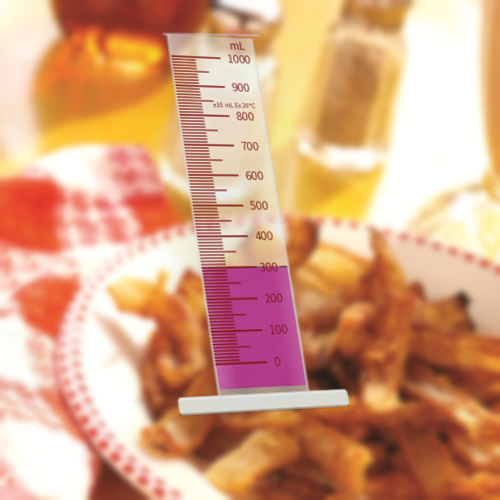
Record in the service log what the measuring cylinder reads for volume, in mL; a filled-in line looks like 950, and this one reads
300
